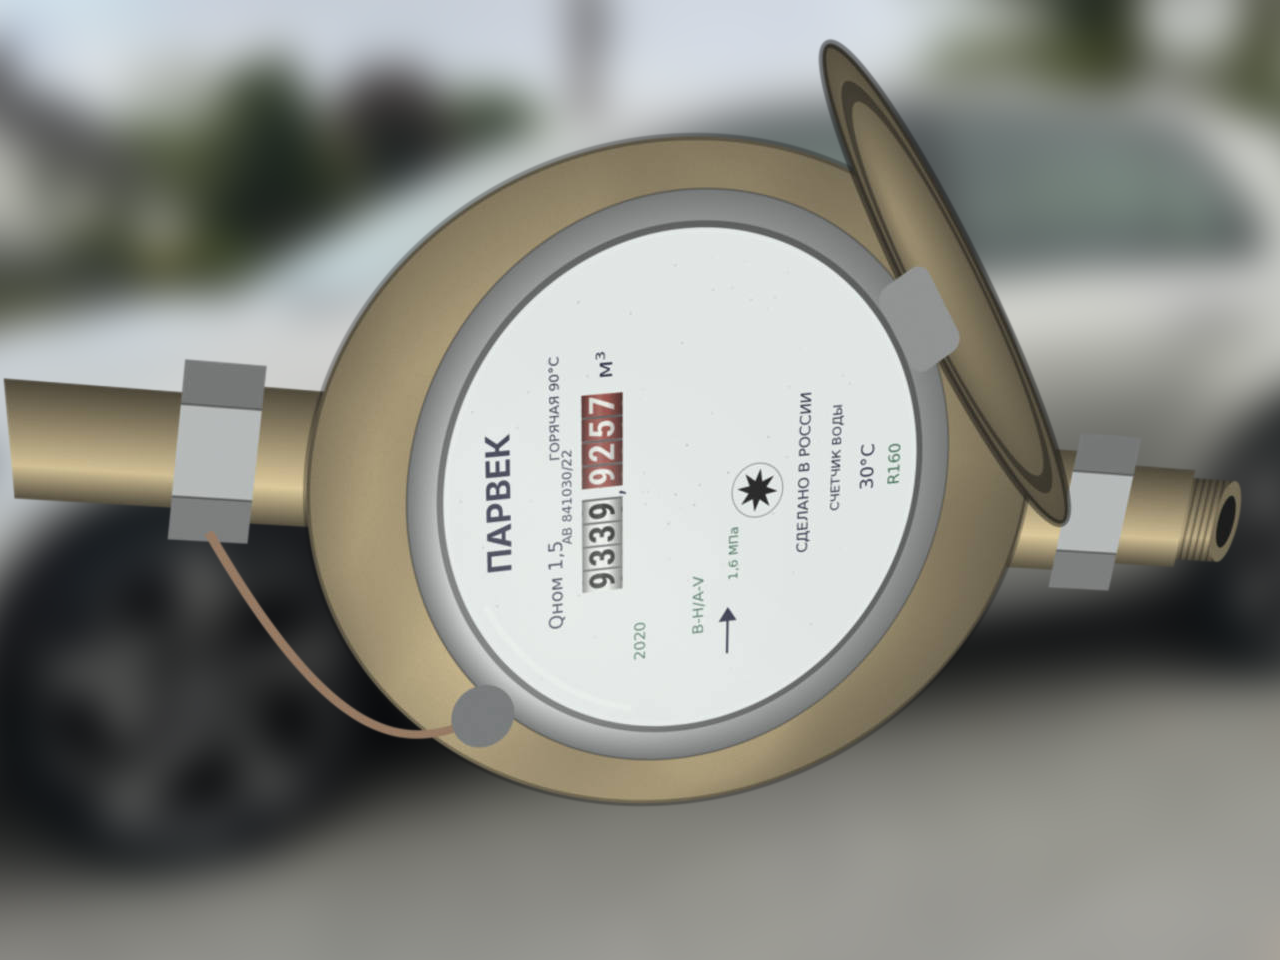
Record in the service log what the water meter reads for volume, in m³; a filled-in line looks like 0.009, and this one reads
9339.9257
